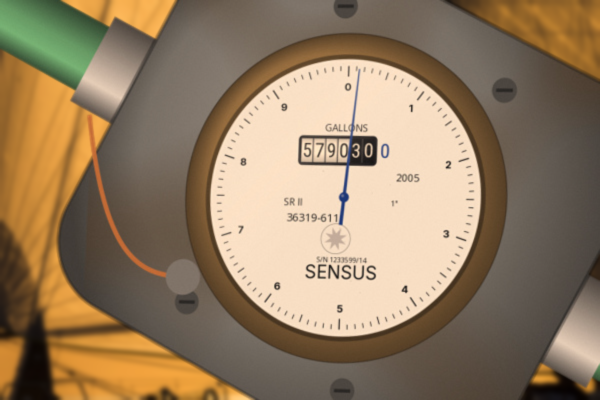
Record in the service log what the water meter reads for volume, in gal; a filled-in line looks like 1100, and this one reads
5790300.1
